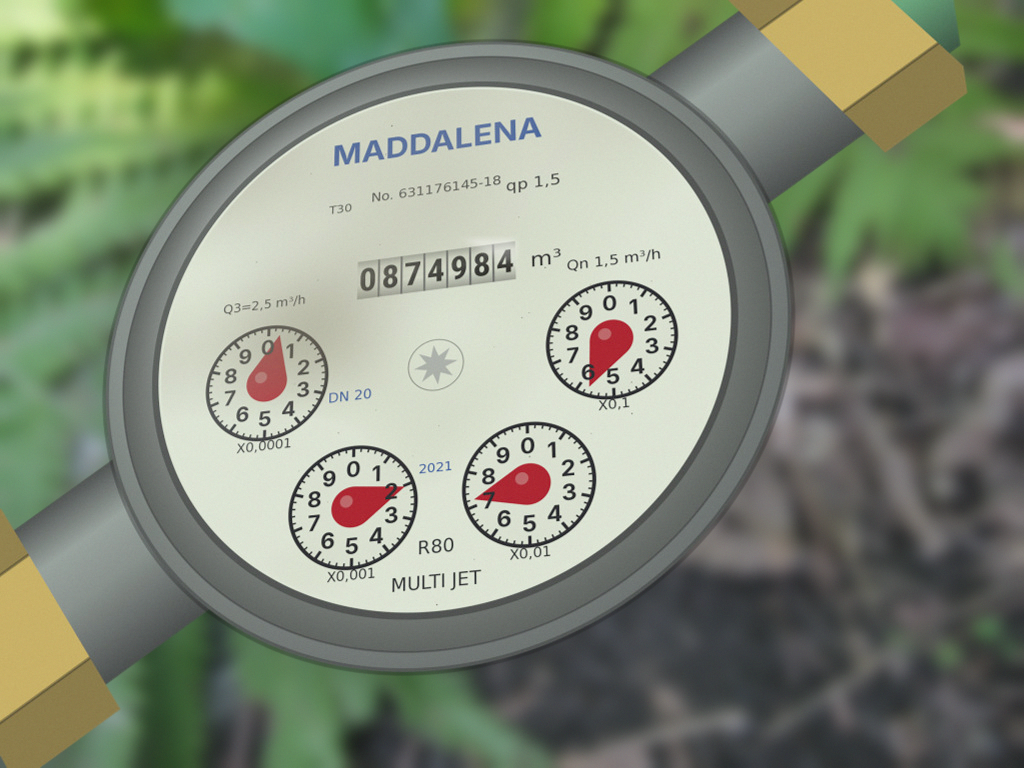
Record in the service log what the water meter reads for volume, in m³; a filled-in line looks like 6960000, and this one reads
874984.5720
